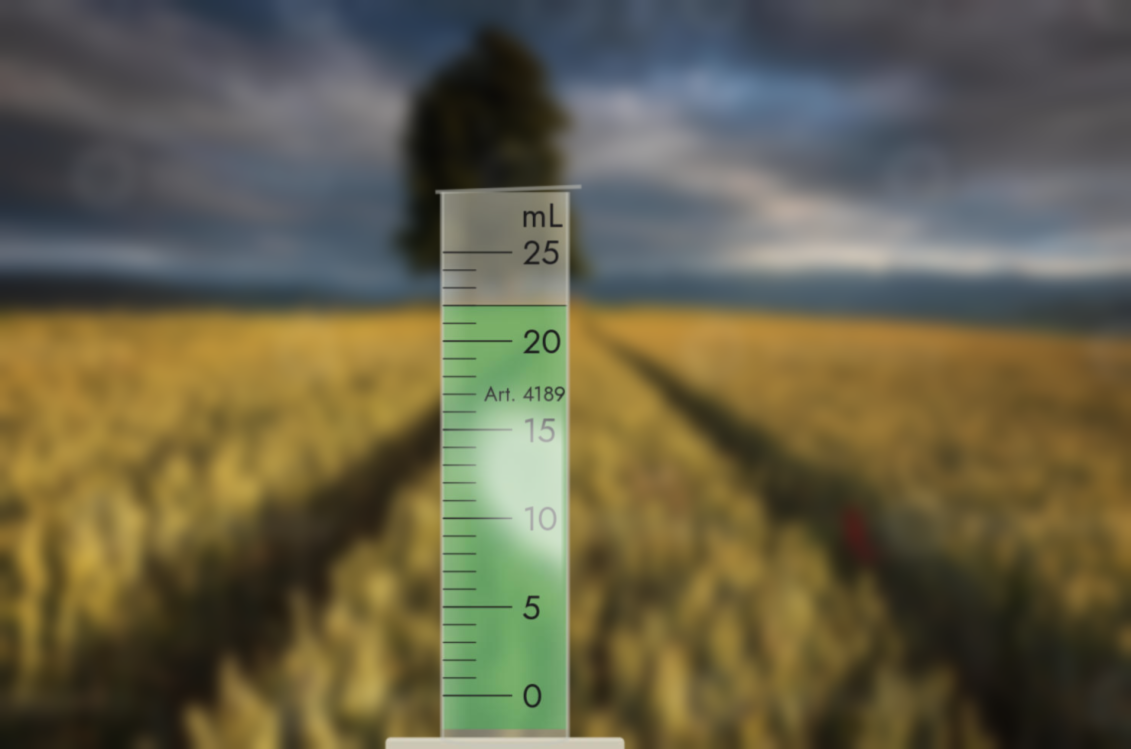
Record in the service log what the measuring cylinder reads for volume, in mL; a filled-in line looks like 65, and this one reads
22
